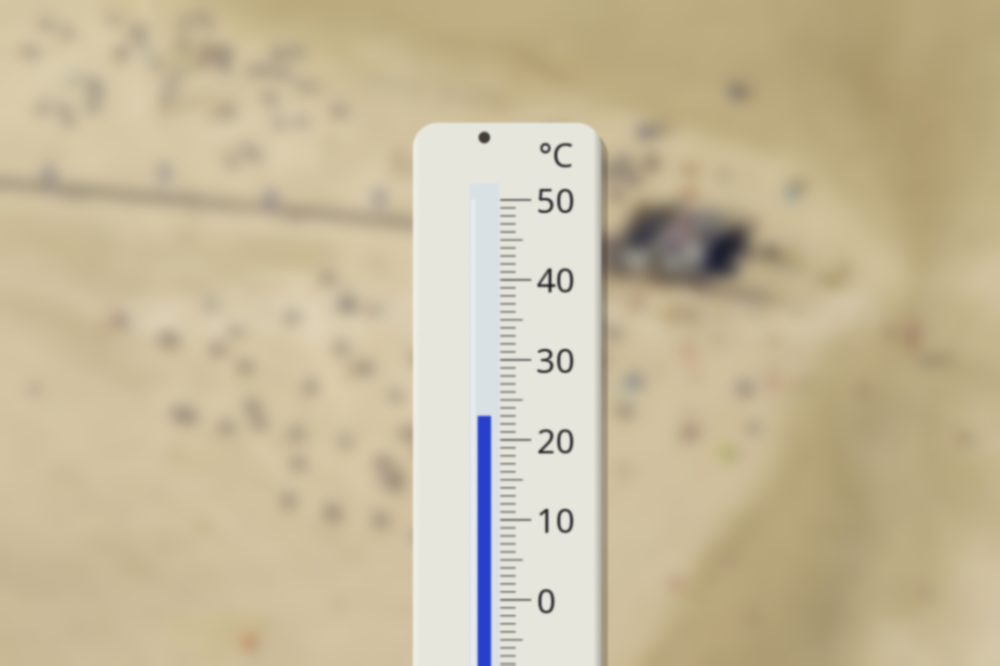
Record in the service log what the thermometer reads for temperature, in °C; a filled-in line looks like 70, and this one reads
23
